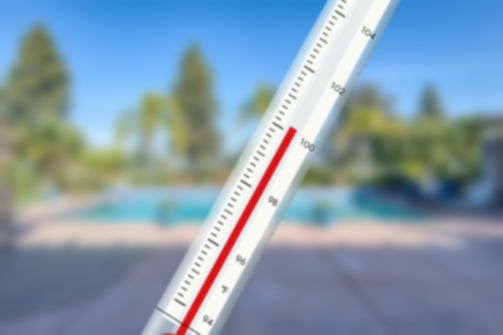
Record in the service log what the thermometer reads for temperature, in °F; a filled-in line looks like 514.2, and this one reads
100.2
